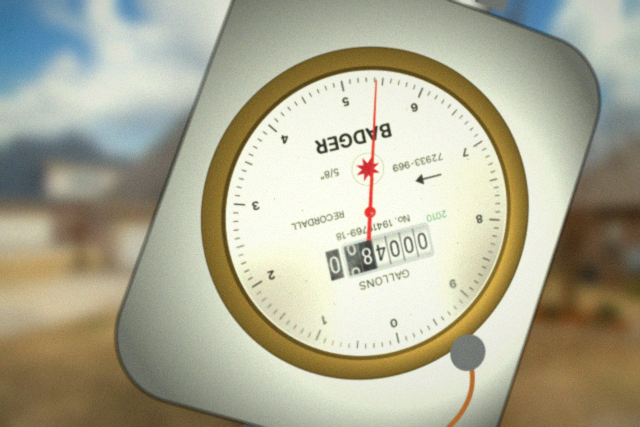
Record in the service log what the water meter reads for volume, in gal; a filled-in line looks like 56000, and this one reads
4885.4
